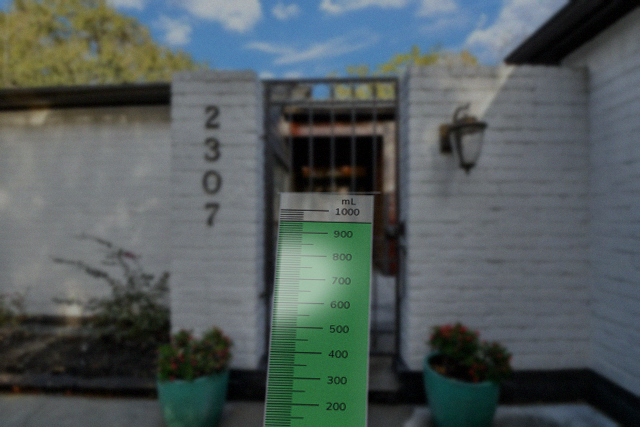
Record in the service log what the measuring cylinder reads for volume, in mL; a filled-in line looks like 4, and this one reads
950
